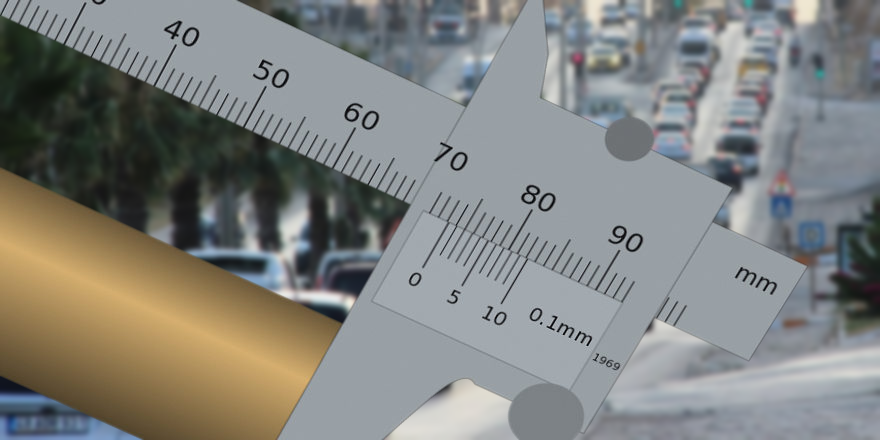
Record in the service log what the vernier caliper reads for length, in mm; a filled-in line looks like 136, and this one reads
73.2
